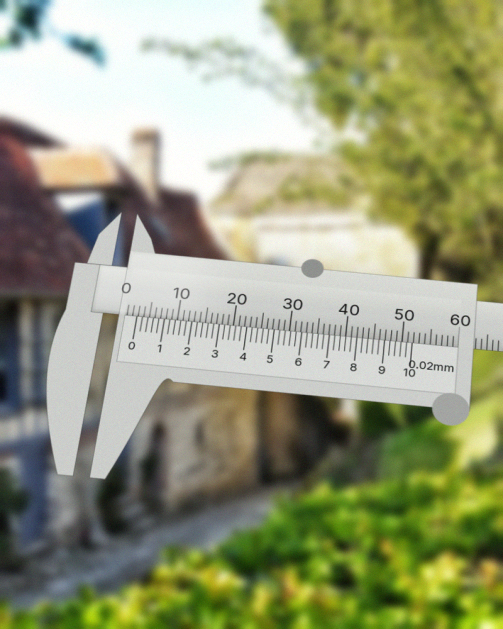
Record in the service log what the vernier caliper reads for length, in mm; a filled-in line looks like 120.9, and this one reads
2.8
